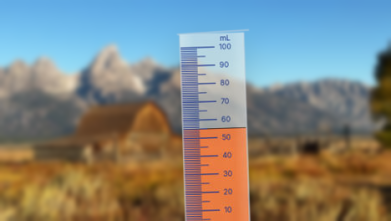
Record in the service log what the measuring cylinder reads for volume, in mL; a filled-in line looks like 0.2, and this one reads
55
